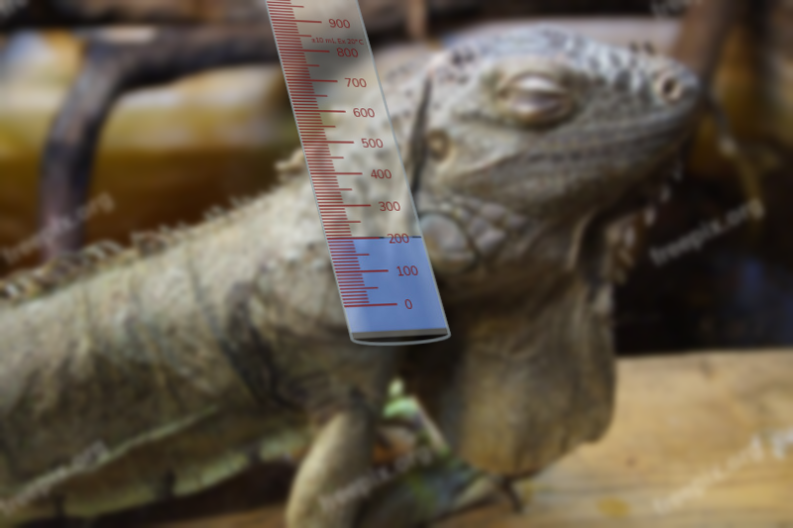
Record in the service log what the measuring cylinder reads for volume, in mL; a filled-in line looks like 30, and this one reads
200
